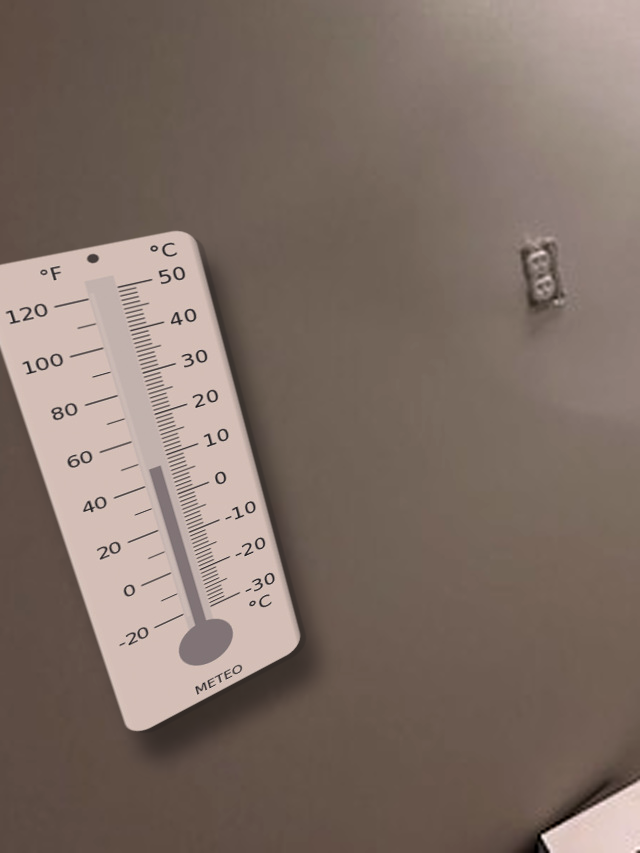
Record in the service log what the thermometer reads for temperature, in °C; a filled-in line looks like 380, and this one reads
8
